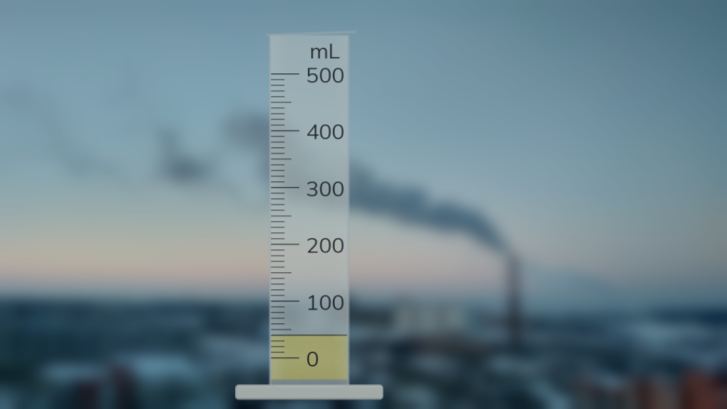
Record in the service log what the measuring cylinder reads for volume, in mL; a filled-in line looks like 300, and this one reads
40
